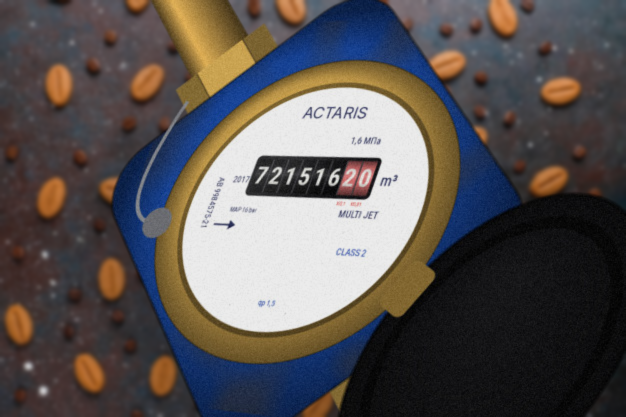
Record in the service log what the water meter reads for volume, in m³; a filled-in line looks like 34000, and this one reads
721516.20
